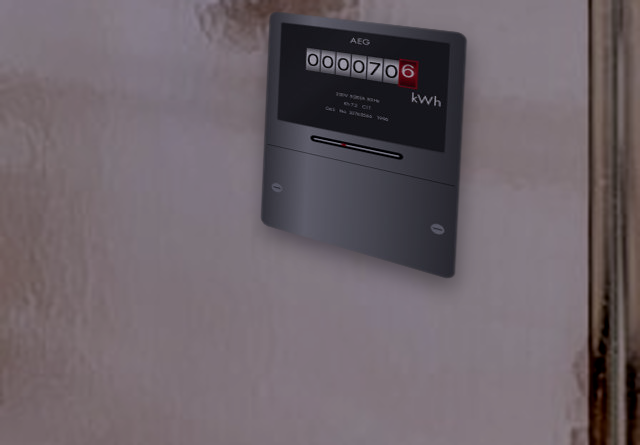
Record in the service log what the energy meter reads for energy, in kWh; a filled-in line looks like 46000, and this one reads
70.6
